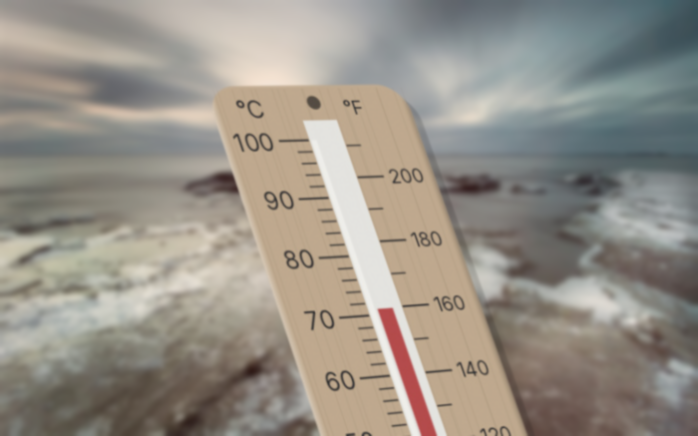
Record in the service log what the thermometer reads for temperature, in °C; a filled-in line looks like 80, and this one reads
71
